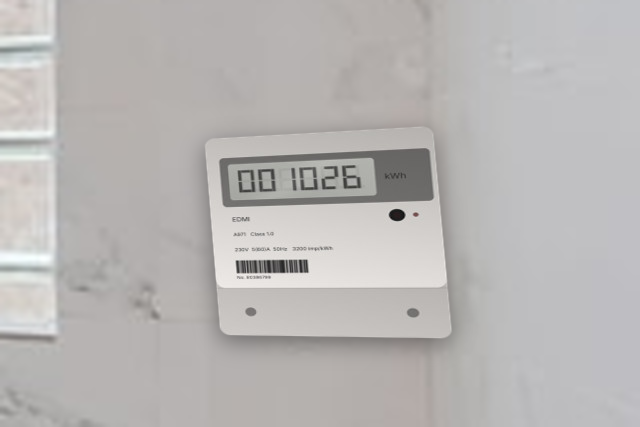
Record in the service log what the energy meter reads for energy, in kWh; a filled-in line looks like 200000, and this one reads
1026
